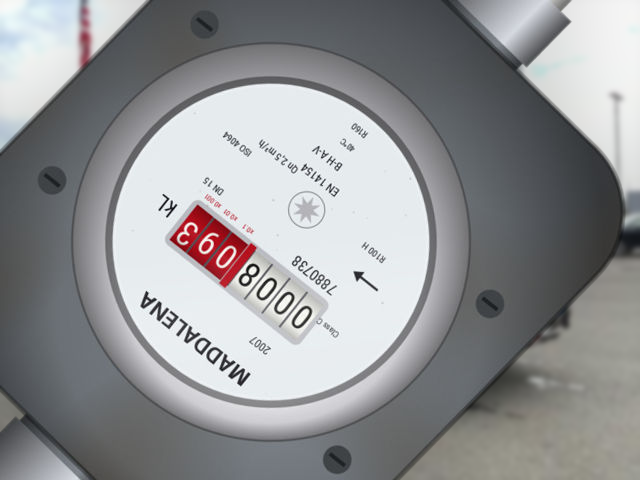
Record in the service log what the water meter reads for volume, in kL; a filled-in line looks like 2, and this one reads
8.093
